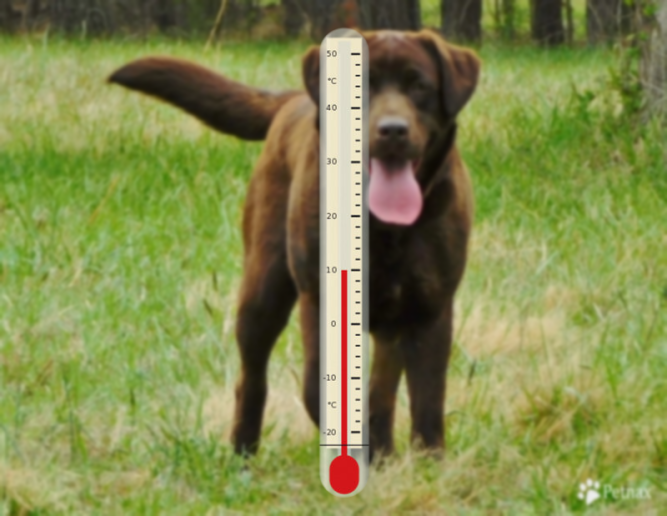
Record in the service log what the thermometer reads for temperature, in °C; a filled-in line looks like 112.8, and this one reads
10
